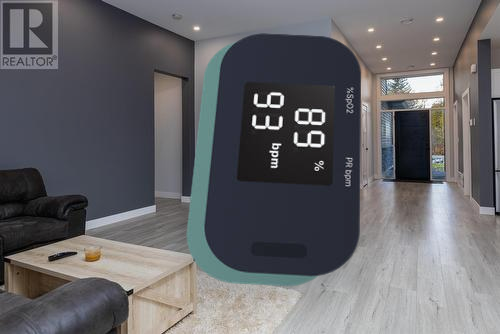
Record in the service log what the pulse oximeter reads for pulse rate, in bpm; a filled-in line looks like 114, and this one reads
93
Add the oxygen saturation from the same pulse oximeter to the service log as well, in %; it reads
89
